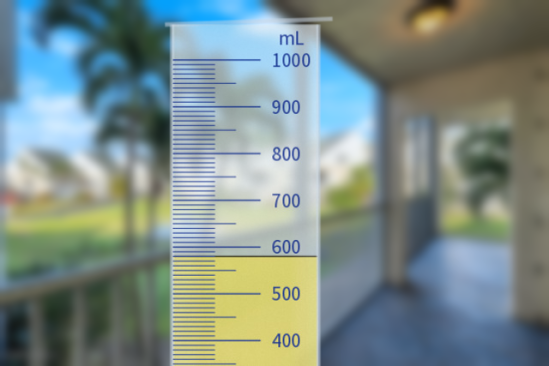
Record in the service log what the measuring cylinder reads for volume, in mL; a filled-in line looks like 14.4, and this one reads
580
